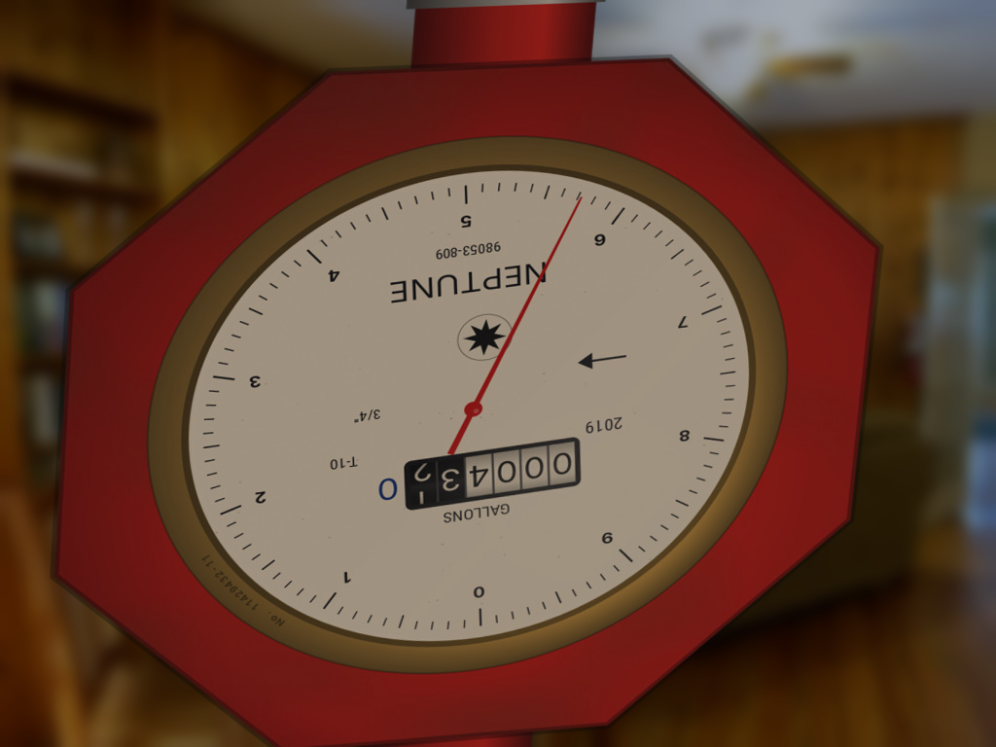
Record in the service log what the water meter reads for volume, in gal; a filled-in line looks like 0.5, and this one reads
4315.7
